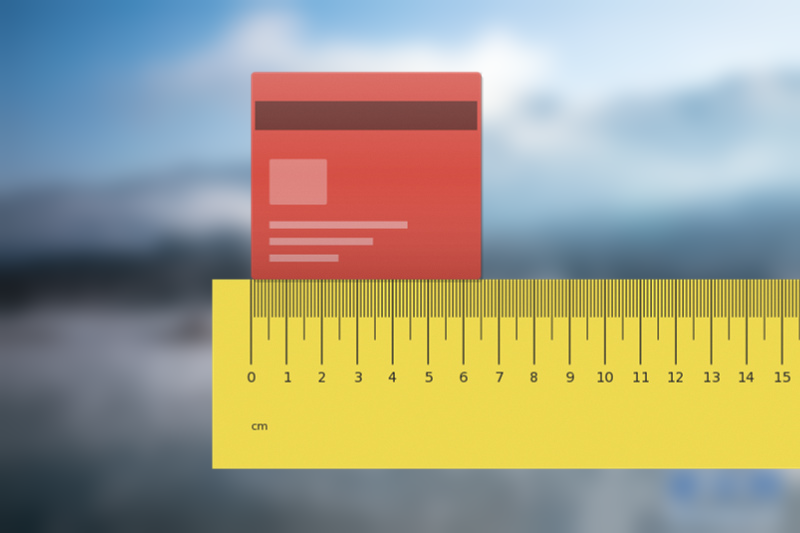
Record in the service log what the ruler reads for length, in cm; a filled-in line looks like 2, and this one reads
6.5
